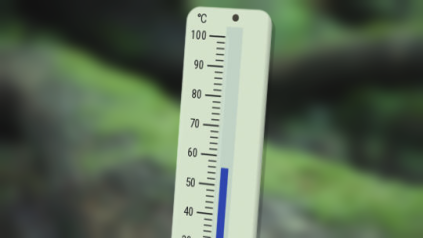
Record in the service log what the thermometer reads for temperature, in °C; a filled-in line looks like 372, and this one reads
56
